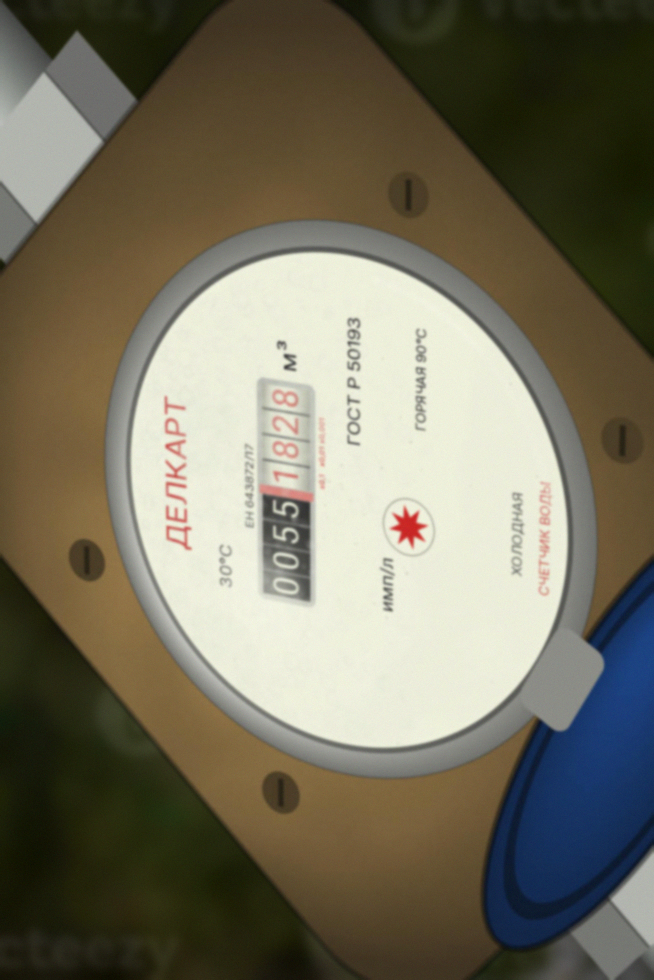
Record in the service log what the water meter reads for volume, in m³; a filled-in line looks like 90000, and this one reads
55.1828
